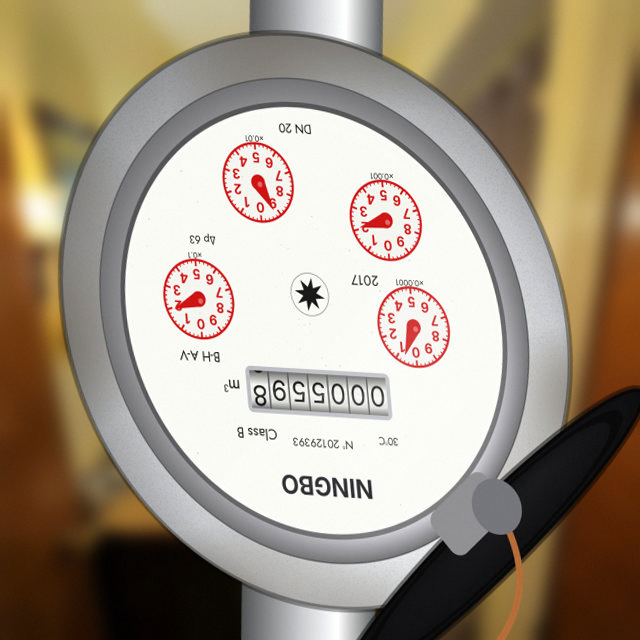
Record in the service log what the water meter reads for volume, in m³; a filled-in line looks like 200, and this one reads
5598.1920
